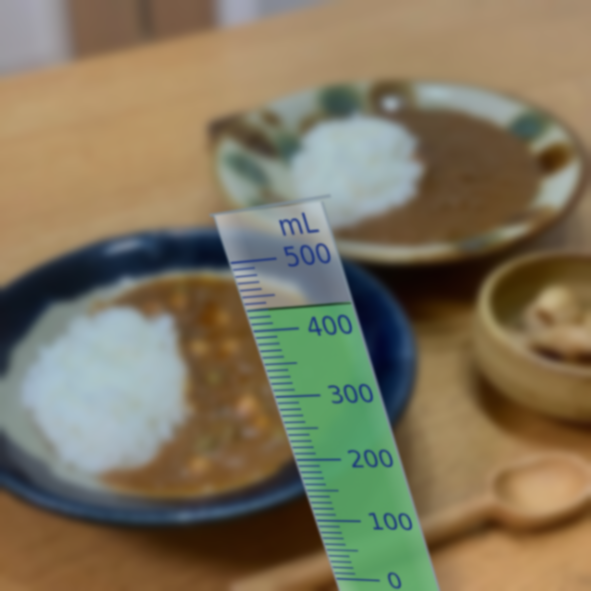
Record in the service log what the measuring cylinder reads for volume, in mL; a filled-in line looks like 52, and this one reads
430
